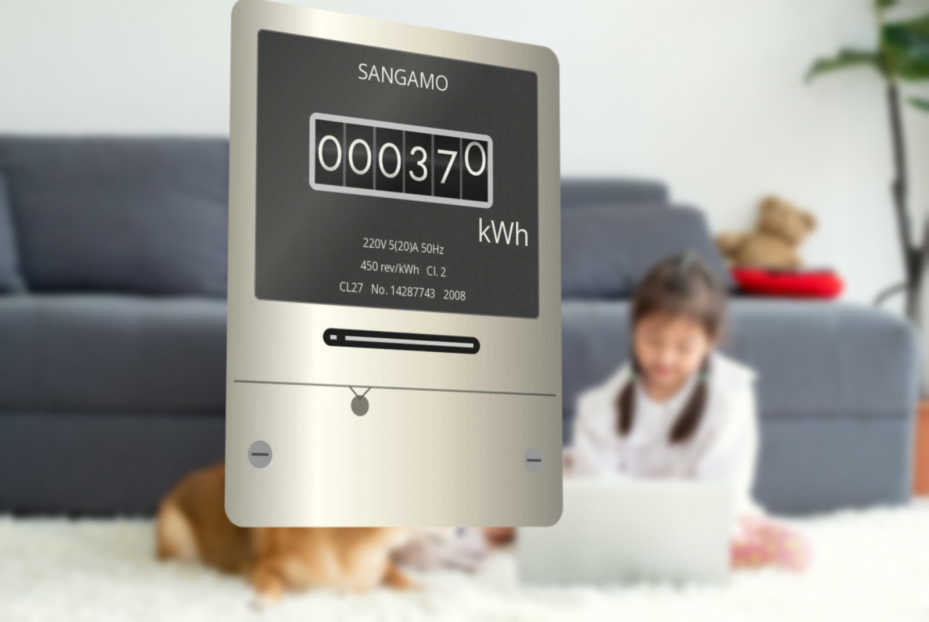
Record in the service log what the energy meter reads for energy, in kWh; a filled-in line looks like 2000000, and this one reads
370
